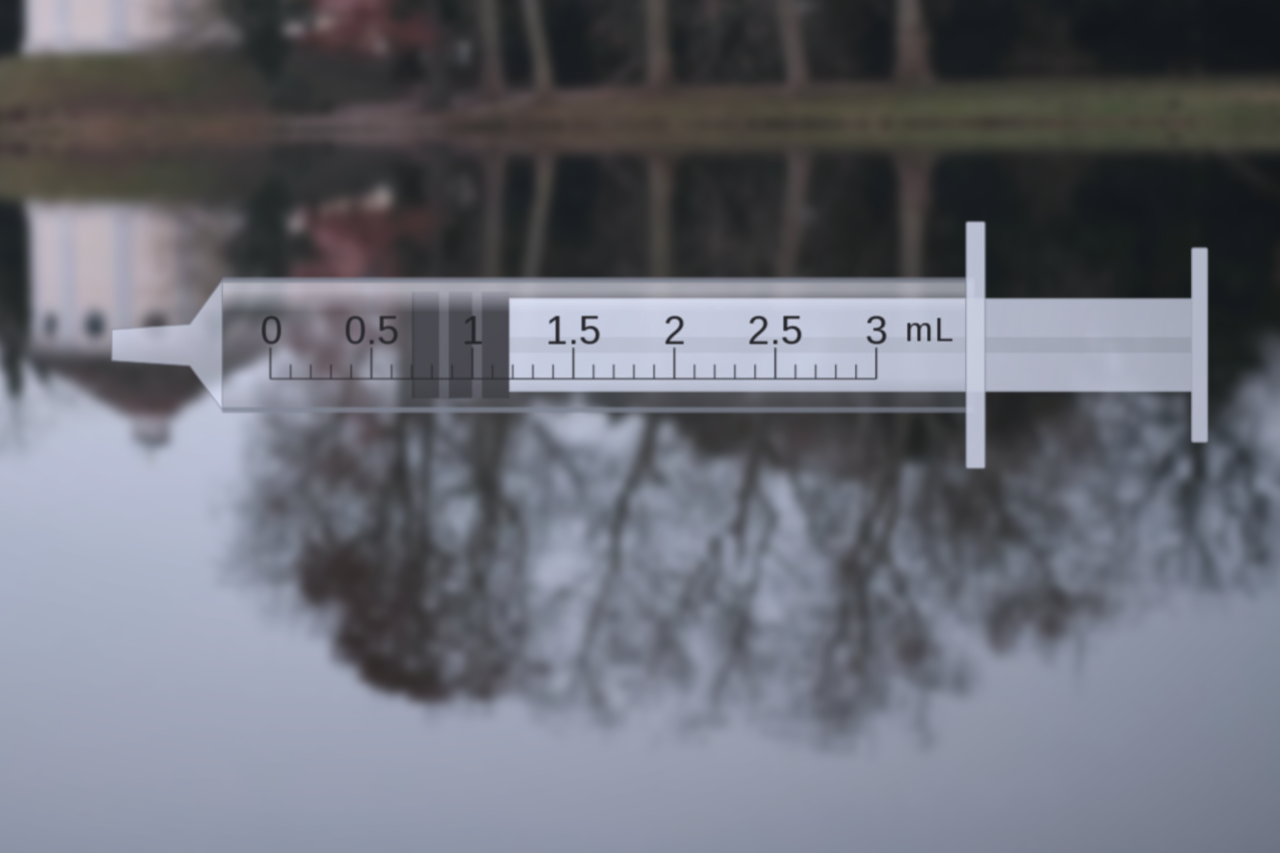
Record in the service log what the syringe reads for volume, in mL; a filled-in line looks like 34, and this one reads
0.7
